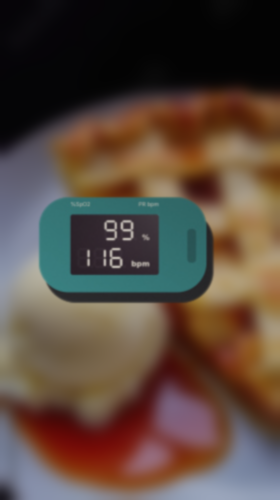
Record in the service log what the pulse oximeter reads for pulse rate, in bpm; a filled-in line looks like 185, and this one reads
116
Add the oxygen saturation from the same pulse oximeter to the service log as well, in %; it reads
99
